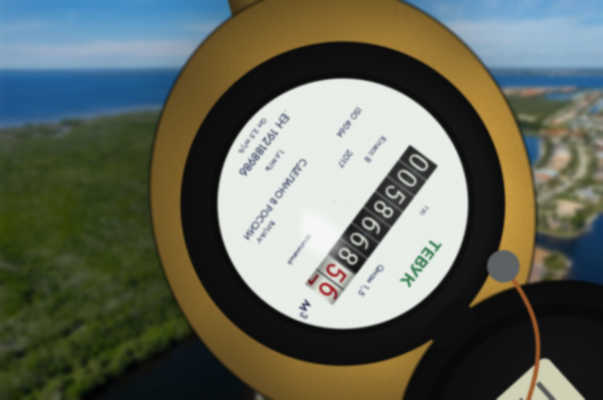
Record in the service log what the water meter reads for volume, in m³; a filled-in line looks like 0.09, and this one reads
58668.56
